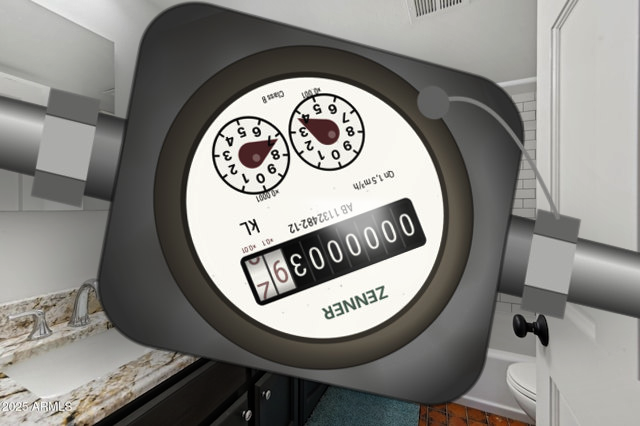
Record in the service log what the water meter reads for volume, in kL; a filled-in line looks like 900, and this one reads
3.9237
